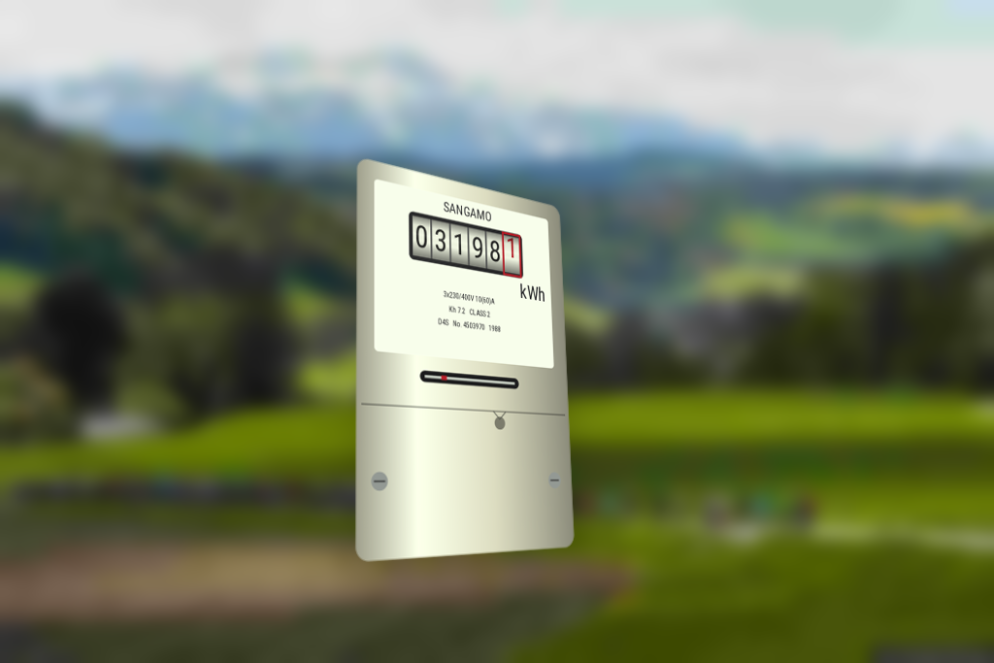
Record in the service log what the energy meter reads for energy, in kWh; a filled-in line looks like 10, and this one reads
3198.1
